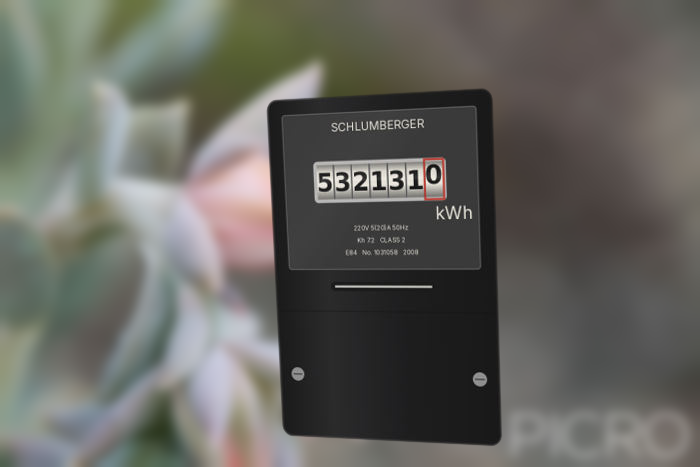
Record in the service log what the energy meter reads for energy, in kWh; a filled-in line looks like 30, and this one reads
532131.0
